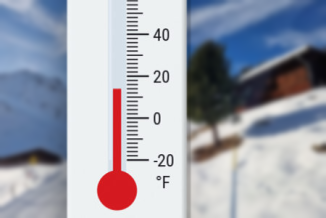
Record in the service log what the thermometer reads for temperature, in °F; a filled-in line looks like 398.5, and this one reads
14
